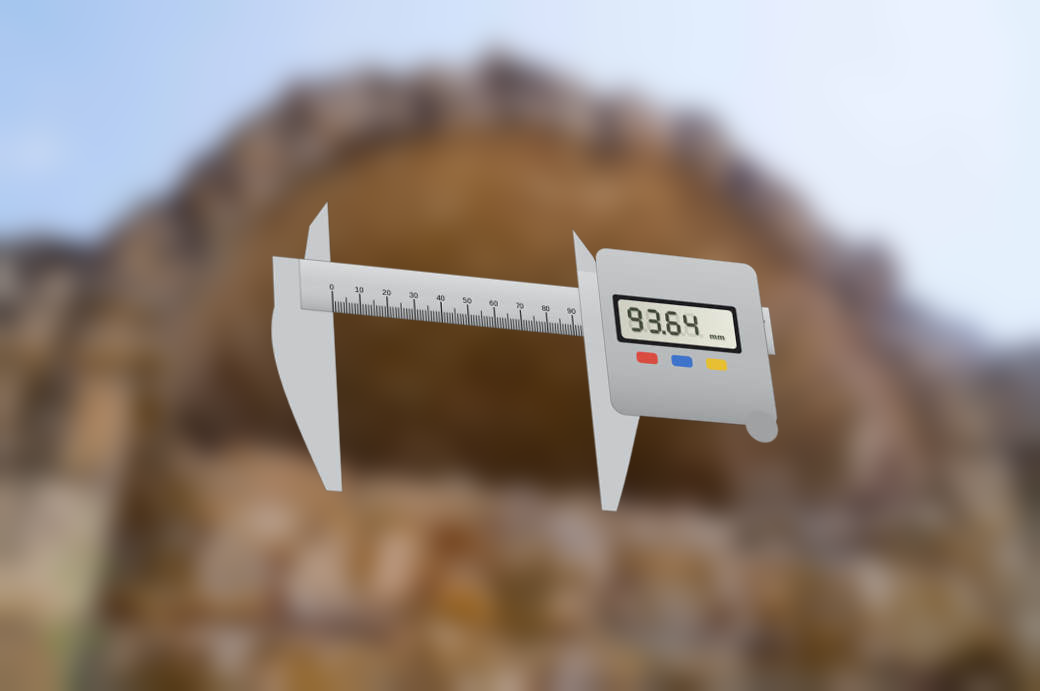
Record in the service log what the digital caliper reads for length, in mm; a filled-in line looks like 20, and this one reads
93.64
